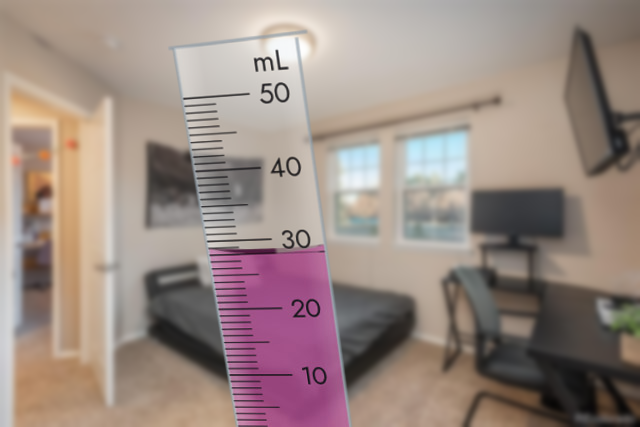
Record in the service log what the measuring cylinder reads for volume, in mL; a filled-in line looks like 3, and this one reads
28
